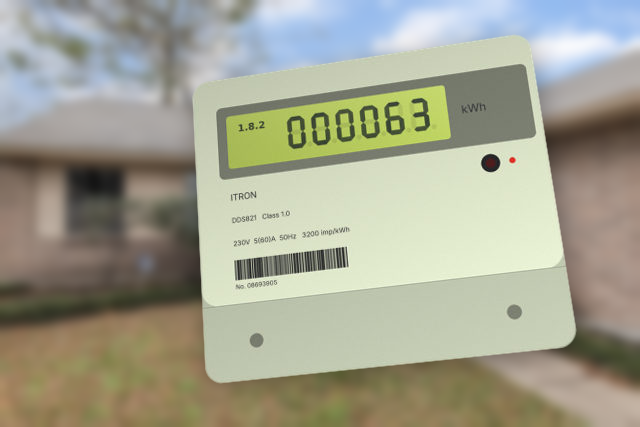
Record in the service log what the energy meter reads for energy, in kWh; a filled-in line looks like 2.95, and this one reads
63
